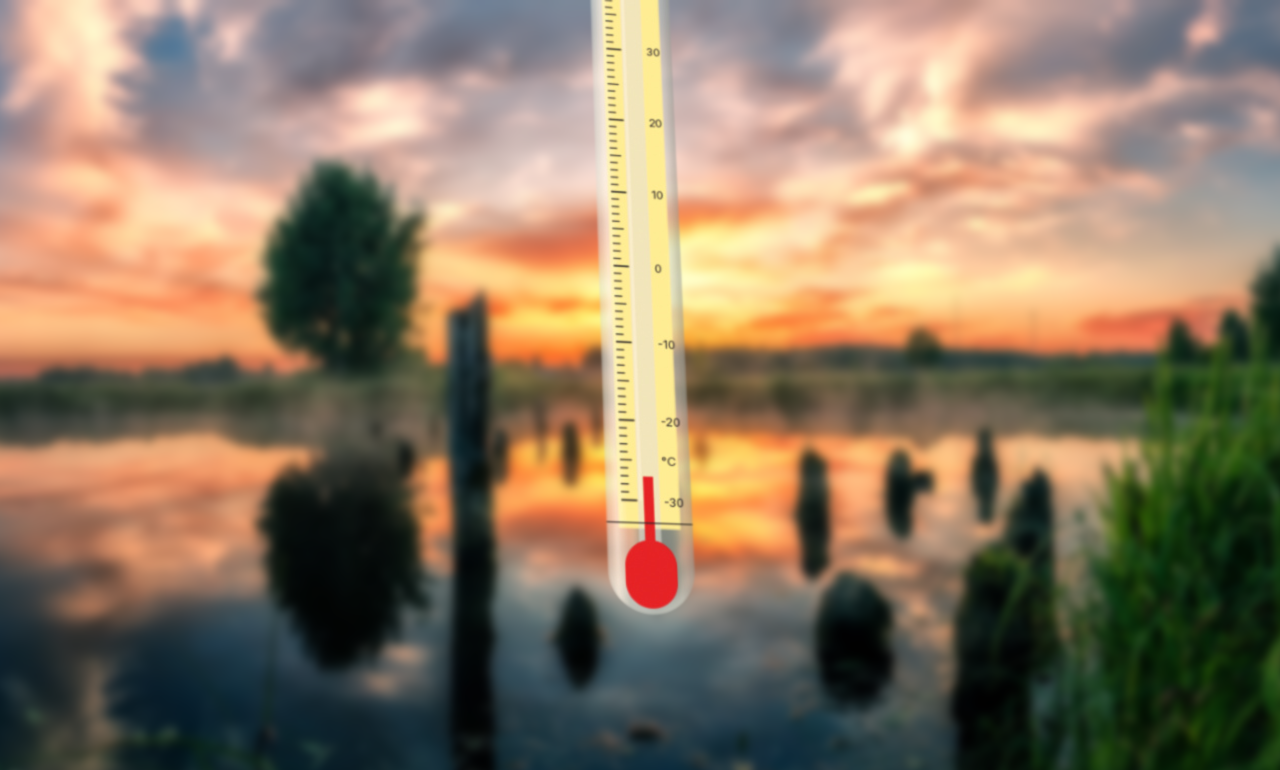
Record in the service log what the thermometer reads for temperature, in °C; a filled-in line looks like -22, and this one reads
-27
